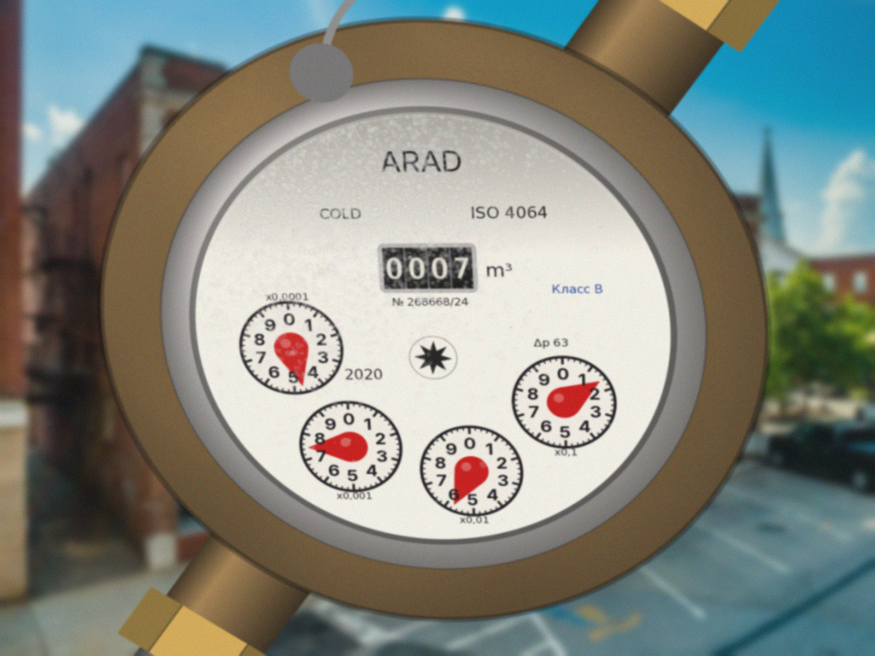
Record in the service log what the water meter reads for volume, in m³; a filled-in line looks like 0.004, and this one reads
7.1574
